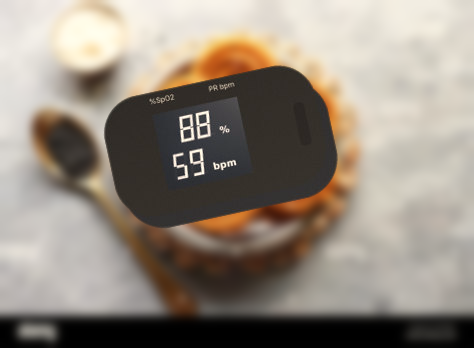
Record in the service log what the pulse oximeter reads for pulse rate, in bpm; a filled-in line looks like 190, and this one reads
59
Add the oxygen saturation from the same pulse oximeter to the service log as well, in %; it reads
88
